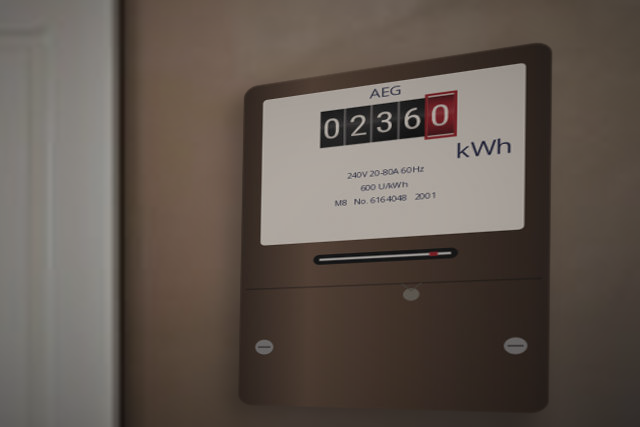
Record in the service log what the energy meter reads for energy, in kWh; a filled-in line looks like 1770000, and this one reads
236.0
